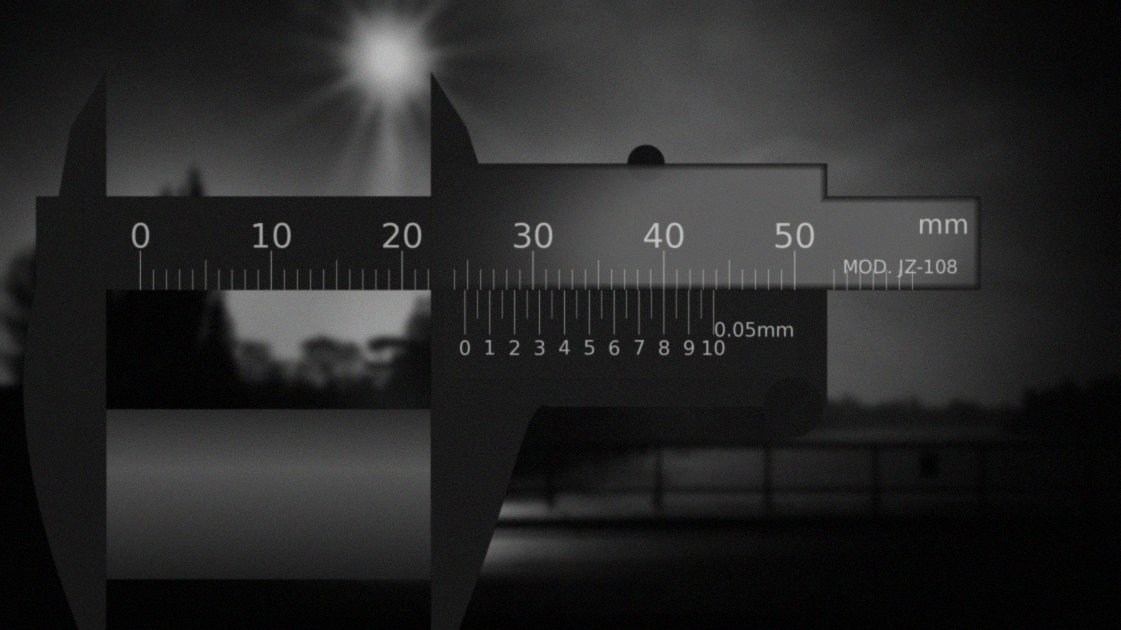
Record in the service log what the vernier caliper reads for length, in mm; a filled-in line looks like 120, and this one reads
24.8
